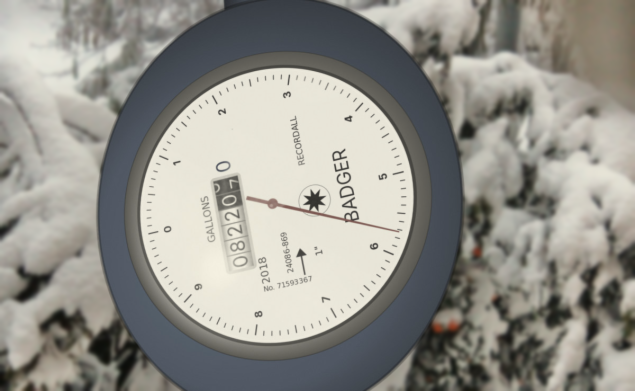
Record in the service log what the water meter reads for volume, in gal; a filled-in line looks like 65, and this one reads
822065.7
